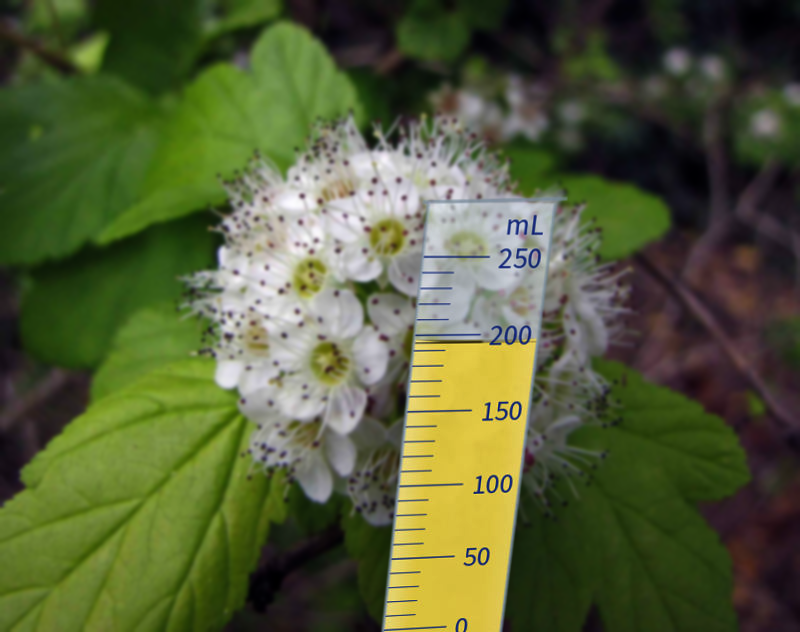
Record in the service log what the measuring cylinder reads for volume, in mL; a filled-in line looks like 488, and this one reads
195
